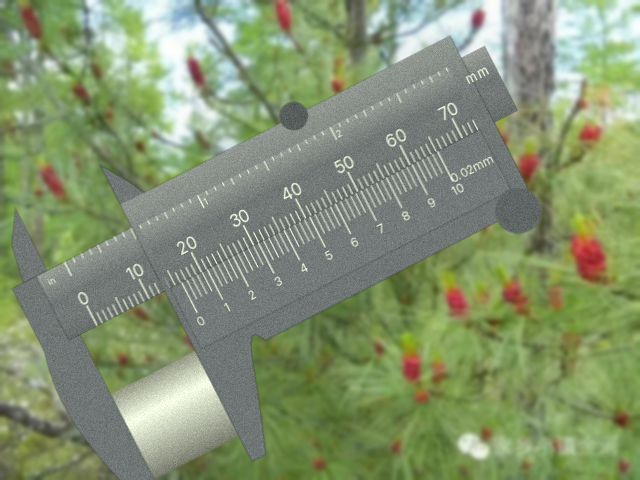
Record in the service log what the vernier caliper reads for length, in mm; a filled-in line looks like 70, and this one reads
16.2
